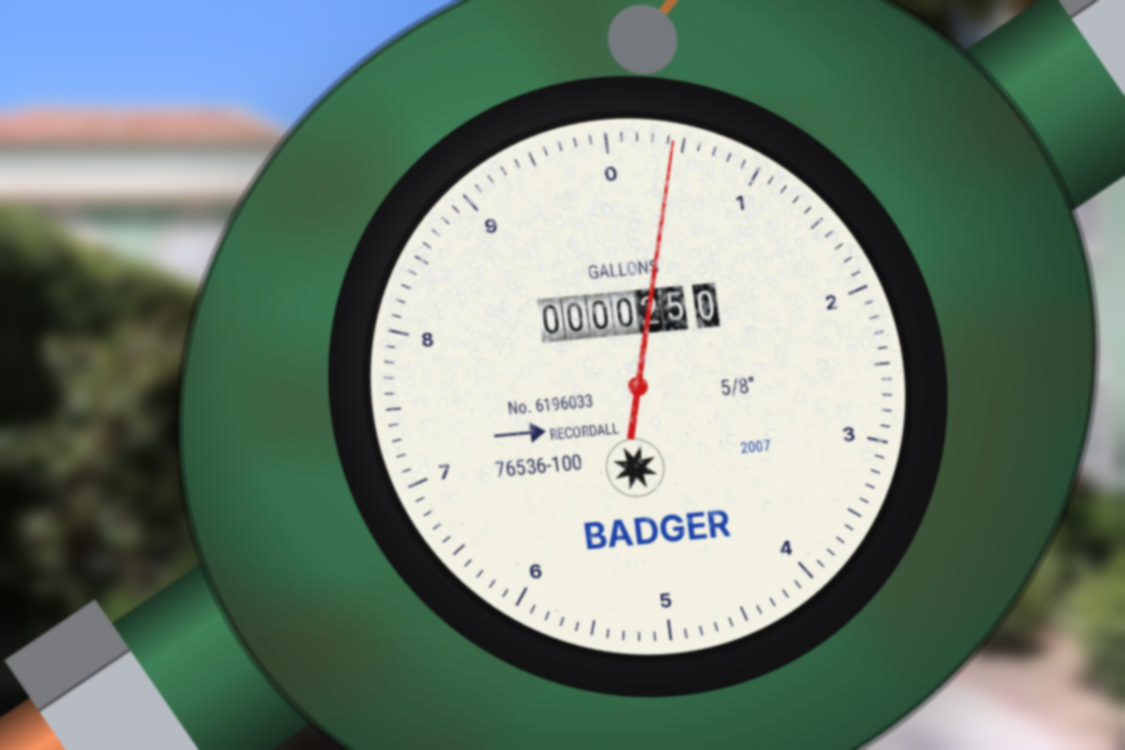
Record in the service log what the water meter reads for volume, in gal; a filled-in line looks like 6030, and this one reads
250.4
